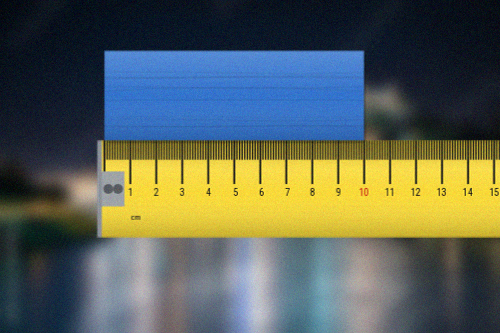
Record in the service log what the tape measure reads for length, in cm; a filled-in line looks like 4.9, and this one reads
10
